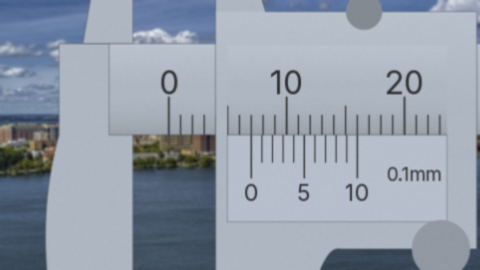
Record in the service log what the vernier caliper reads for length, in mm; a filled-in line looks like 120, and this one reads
7.0
